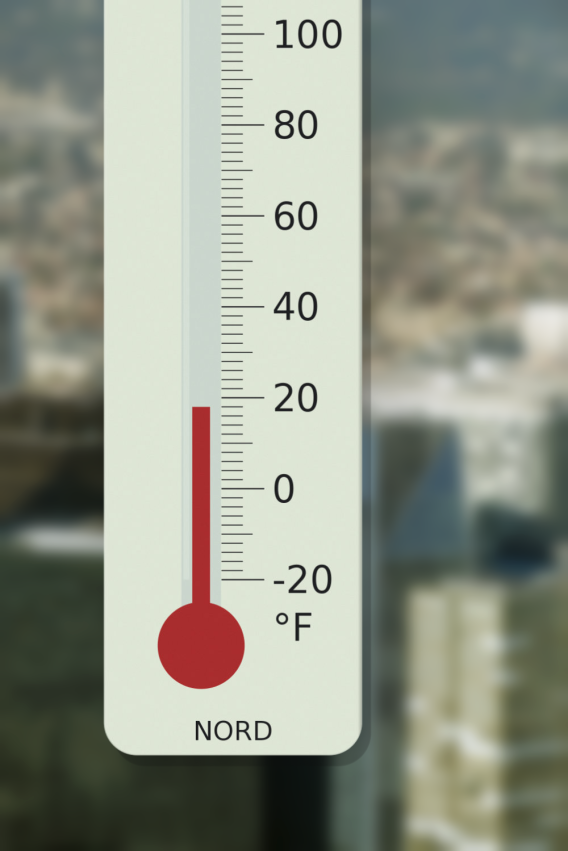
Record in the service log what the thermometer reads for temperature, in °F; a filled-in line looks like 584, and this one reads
18
